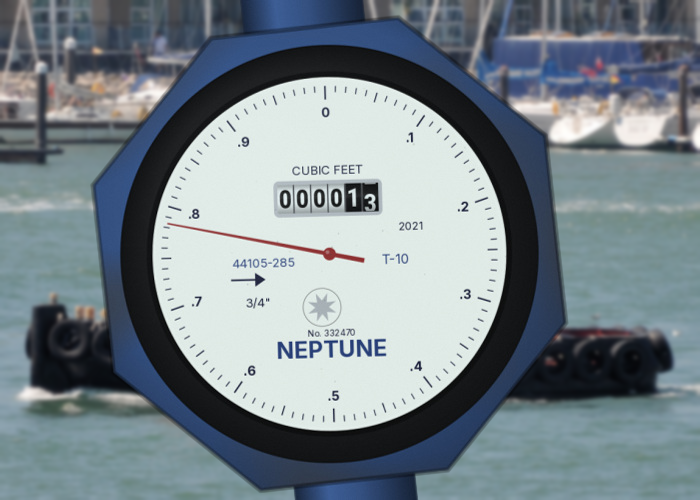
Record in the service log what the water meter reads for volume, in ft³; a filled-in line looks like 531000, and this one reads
12.78
